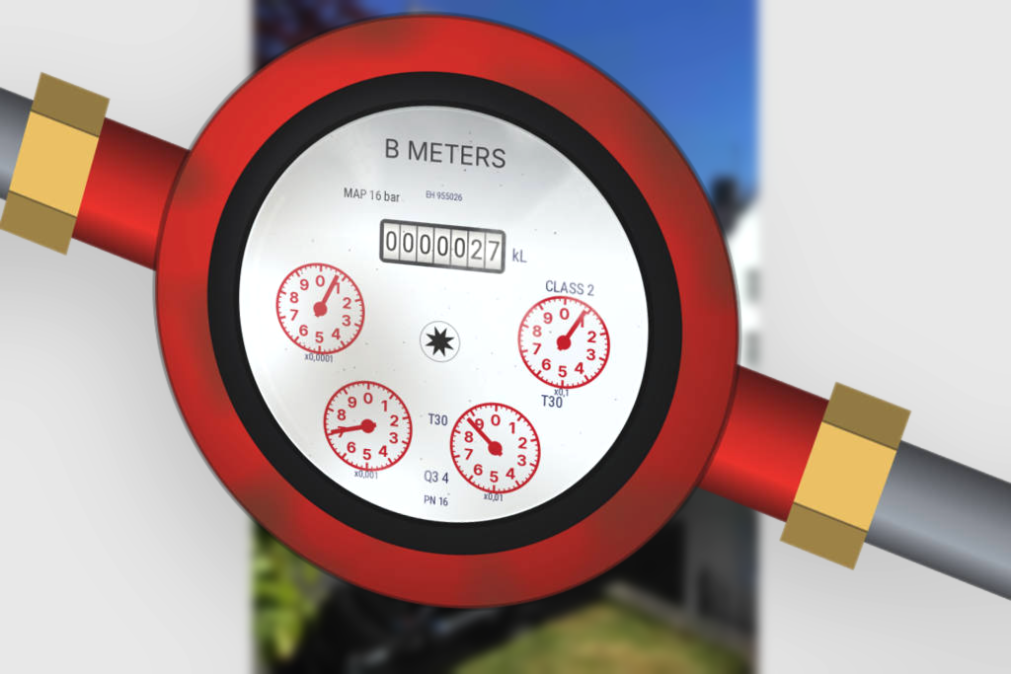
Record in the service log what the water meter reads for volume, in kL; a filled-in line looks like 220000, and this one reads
27.0870
